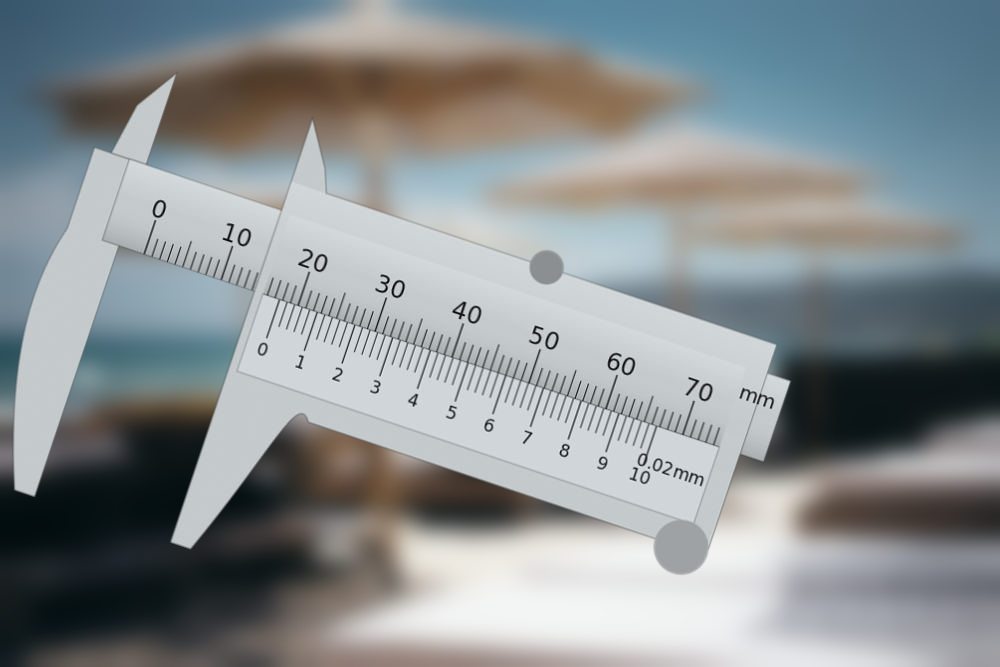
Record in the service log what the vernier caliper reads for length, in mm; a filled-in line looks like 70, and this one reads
17.6
